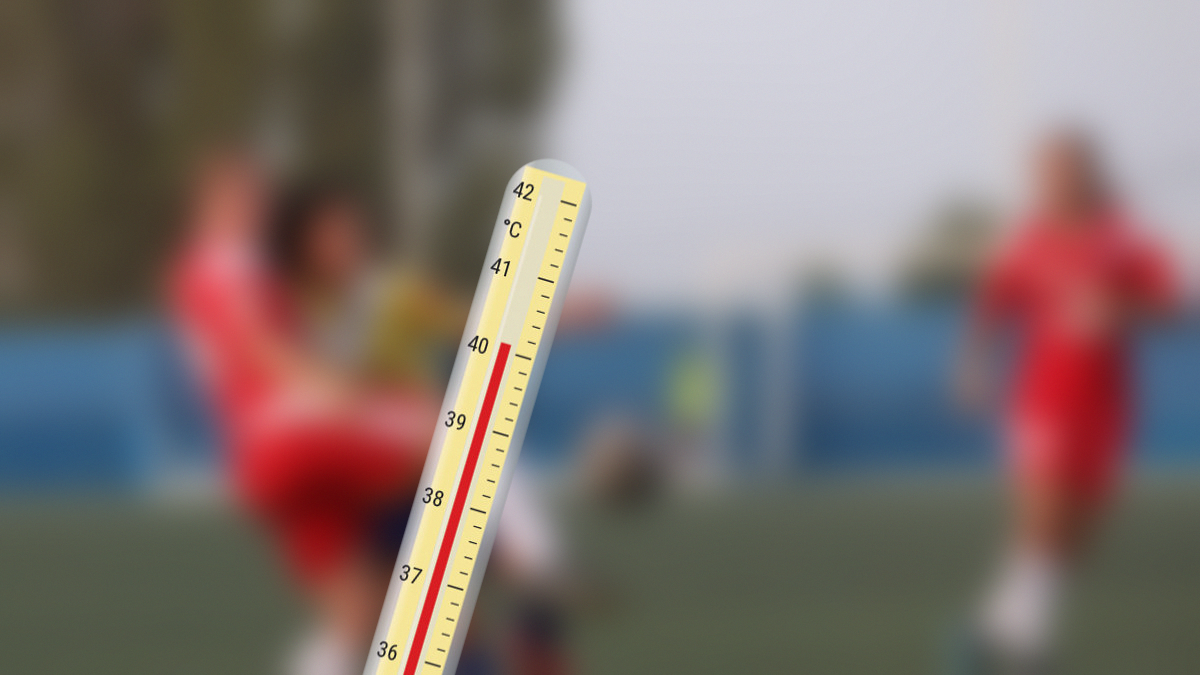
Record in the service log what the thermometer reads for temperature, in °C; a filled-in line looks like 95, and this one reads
40.1
